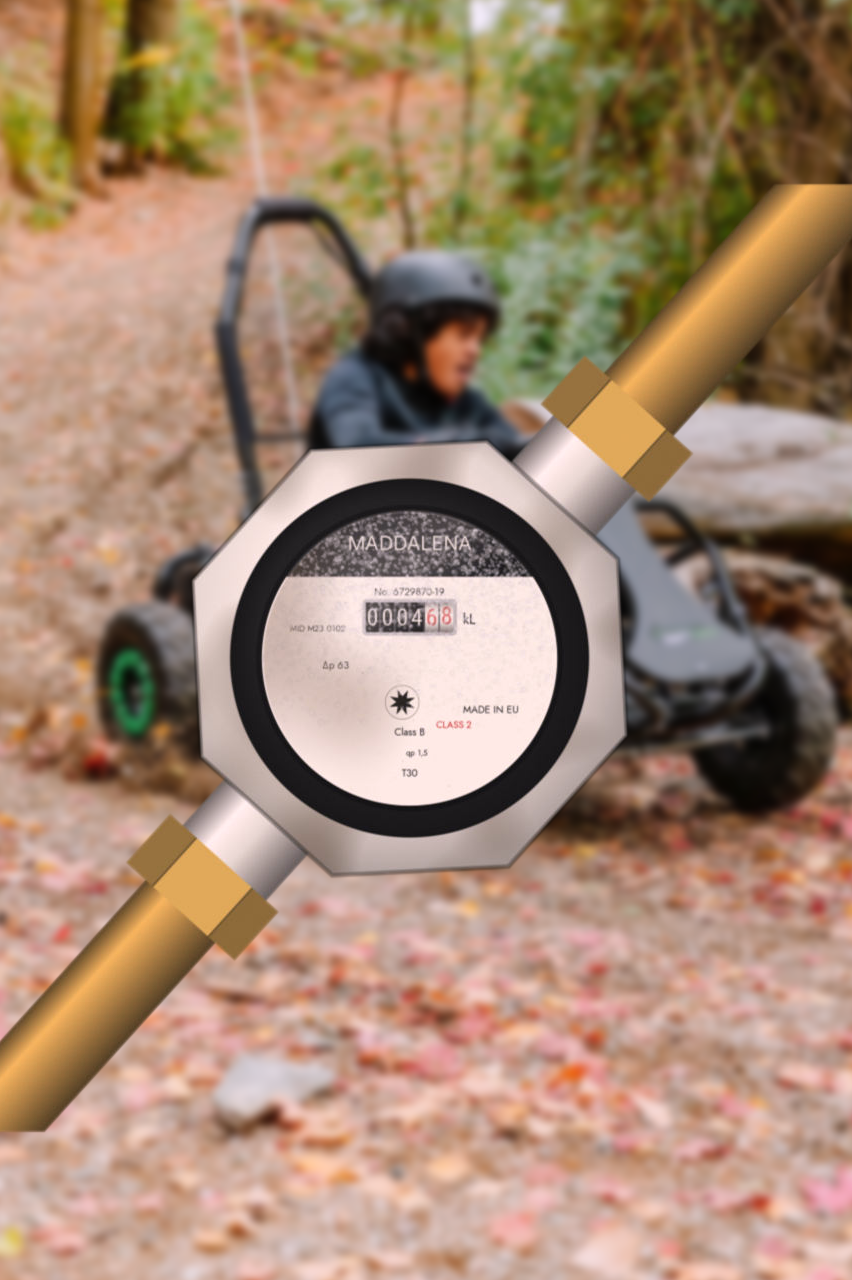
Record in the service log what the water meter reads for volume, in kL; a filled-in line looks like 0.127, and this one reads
4.68
